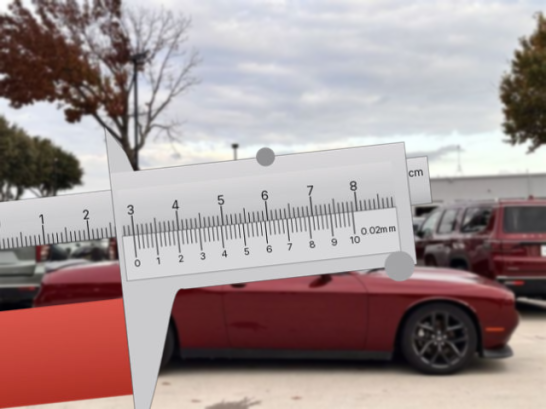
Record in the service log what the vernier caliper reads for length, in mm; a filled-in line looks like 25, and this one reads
30.0
